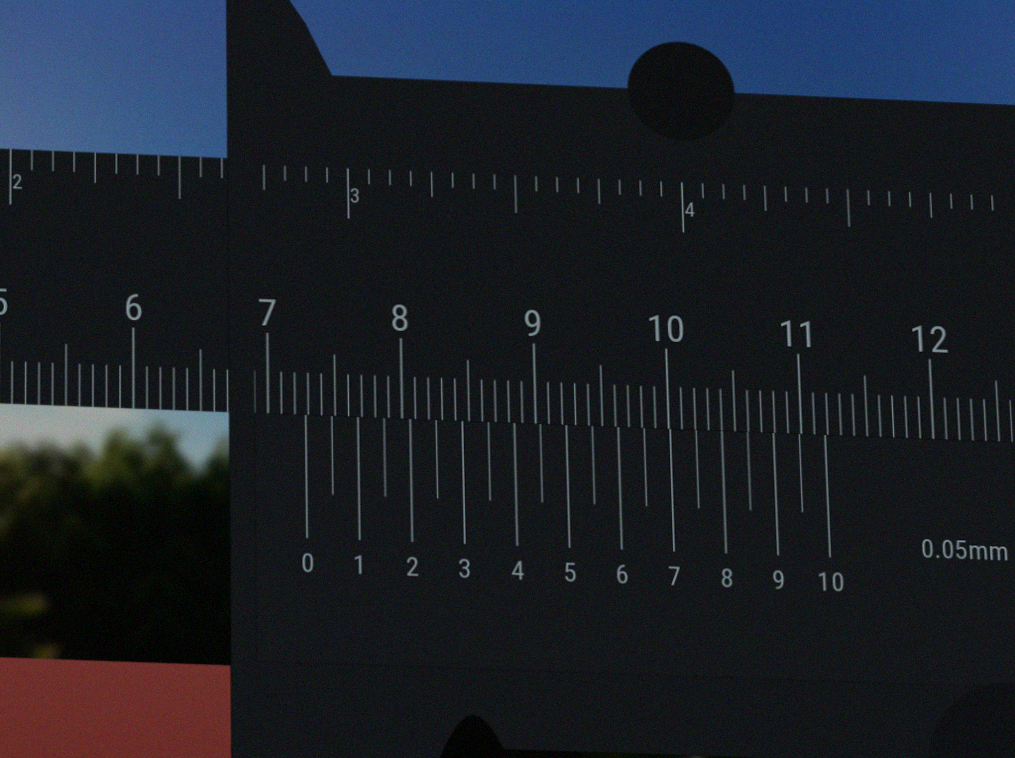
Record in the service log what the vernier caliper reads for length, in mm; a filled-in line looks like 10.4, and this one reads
72.8
